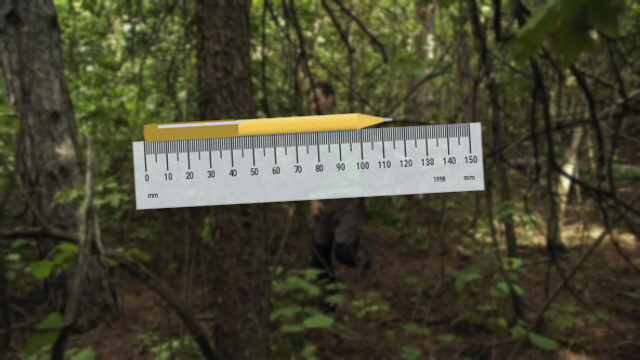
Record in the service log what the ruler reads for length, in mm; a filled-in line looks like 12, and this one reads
115
